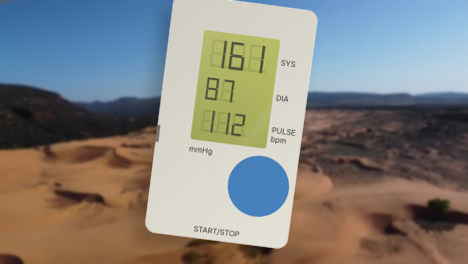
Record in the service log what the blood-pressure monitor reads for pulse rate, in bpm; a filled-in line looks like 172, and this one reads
112
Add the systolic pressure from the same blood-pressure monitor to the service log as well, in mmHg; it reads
161
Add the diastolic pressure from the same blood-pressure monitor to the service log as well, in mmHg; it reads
87
